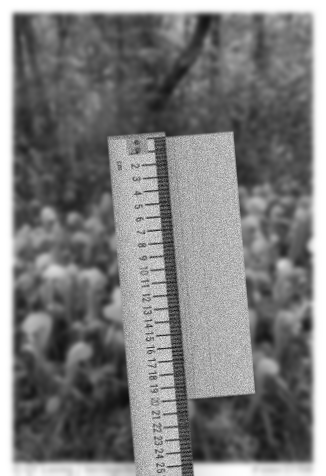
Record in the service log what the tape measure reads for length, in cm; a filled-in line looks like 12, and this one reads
20
